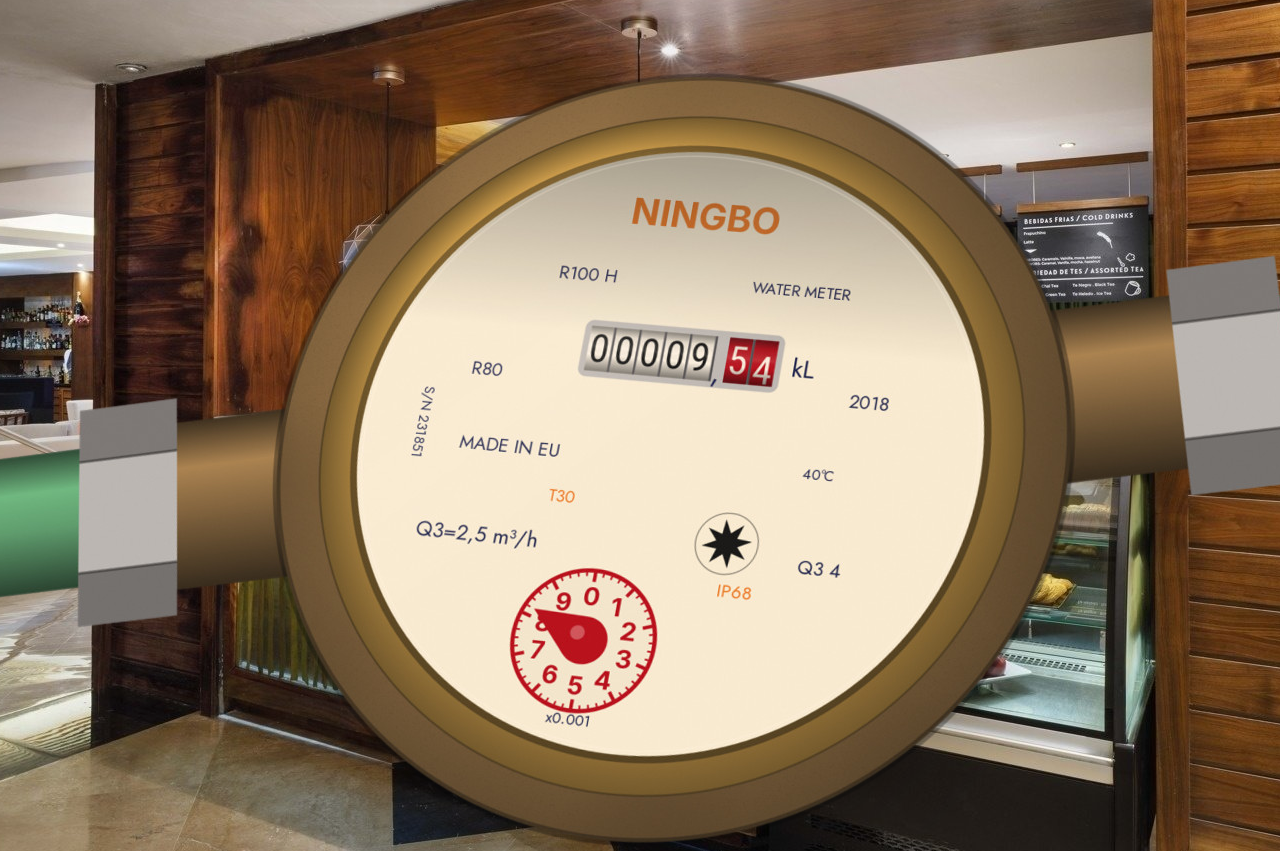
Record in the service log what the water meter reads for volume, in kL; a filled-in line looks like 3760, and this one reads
9.538
